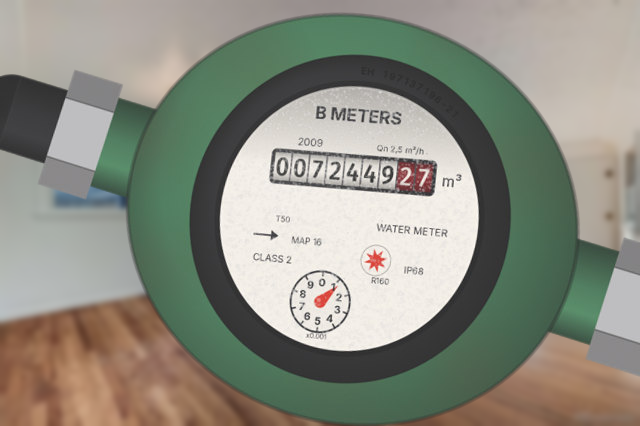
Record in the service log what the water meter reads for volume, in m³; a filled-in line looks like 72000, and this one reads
72449.271
